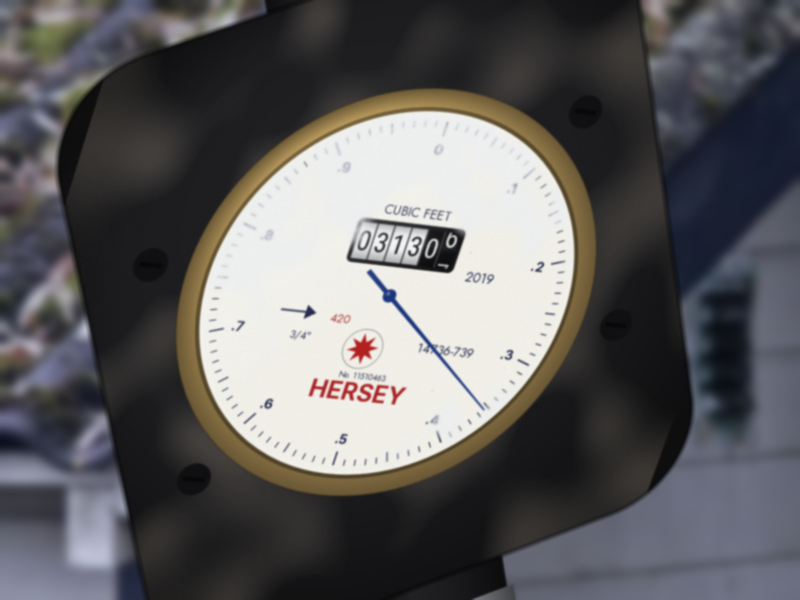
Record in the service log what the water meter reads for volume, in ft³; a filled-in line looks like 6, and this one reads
31306.35
